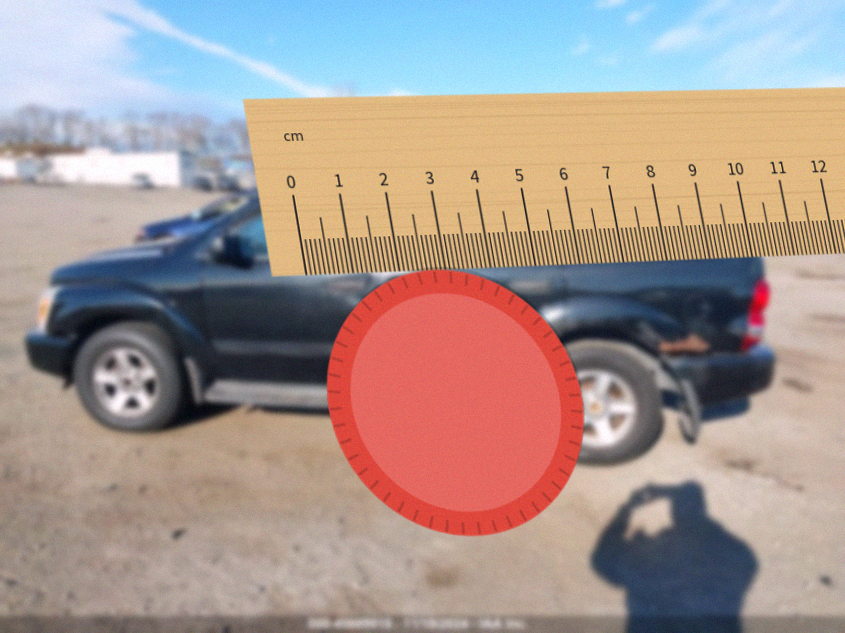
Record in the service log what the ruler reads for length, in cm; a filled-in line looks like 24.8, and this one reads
5.5
